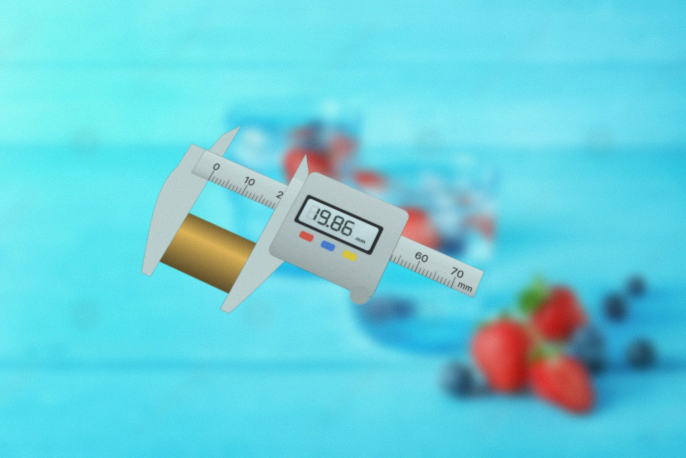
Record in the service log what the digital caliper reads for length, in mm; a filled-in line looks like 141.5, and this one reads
19.86
